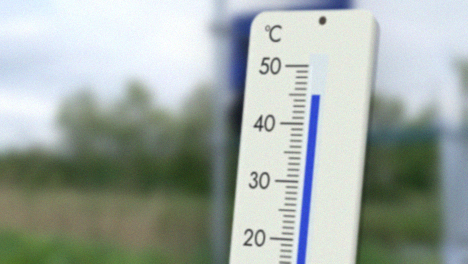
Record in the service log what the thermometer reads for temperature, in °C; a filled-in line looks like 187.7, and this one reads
45
